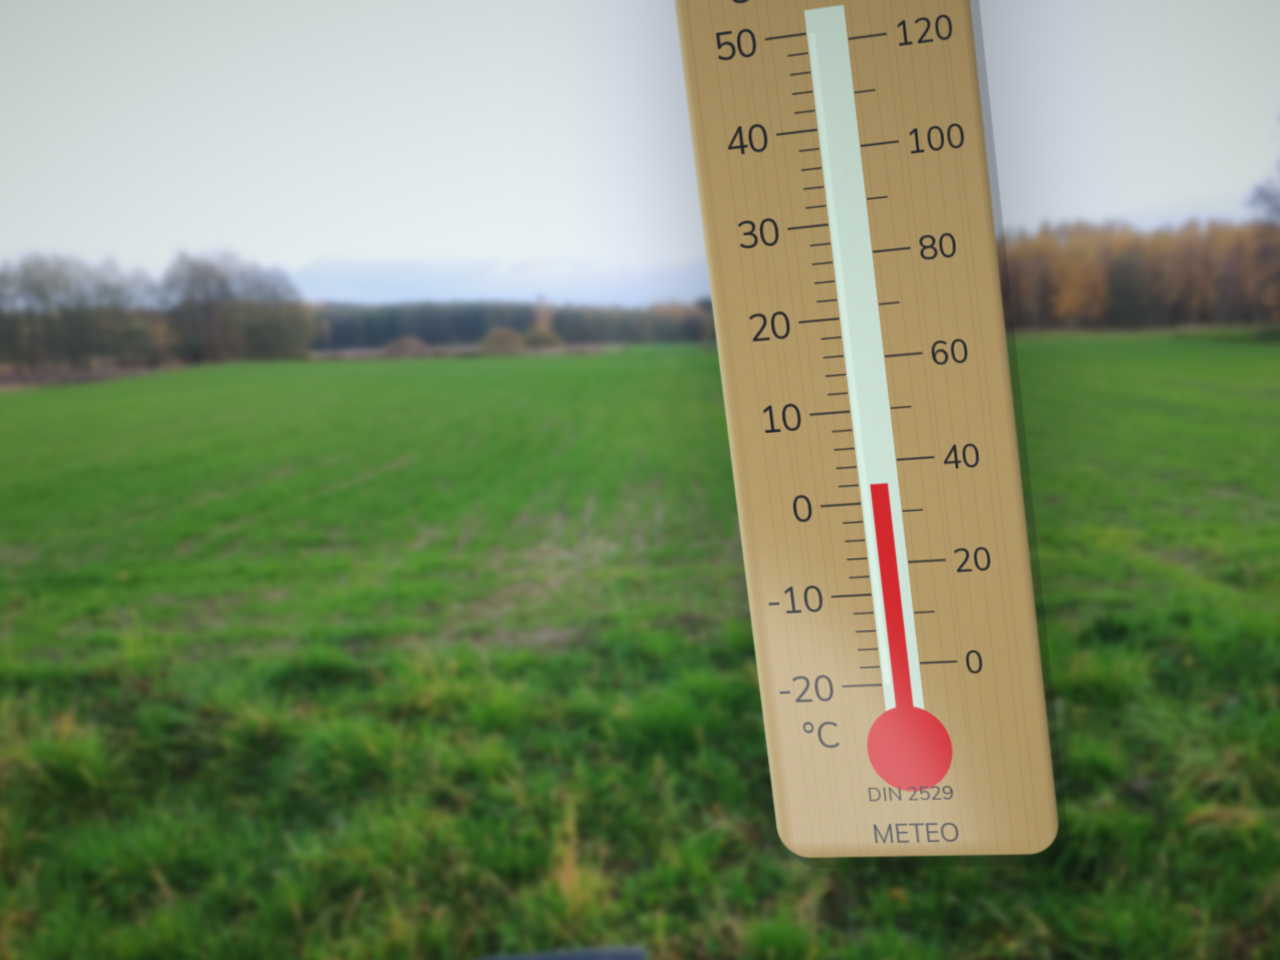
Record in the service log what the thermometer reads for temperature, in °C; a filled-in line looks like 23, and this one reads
2
